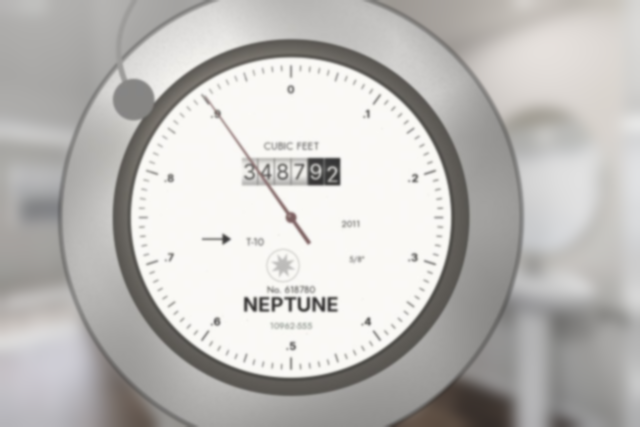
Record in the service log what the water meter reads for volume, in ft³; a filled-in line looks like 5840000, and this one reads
348791.90
